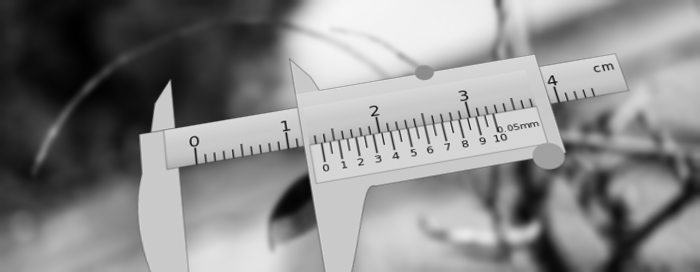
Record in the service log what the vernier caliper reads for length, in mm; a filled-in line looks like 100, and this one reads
13.6
